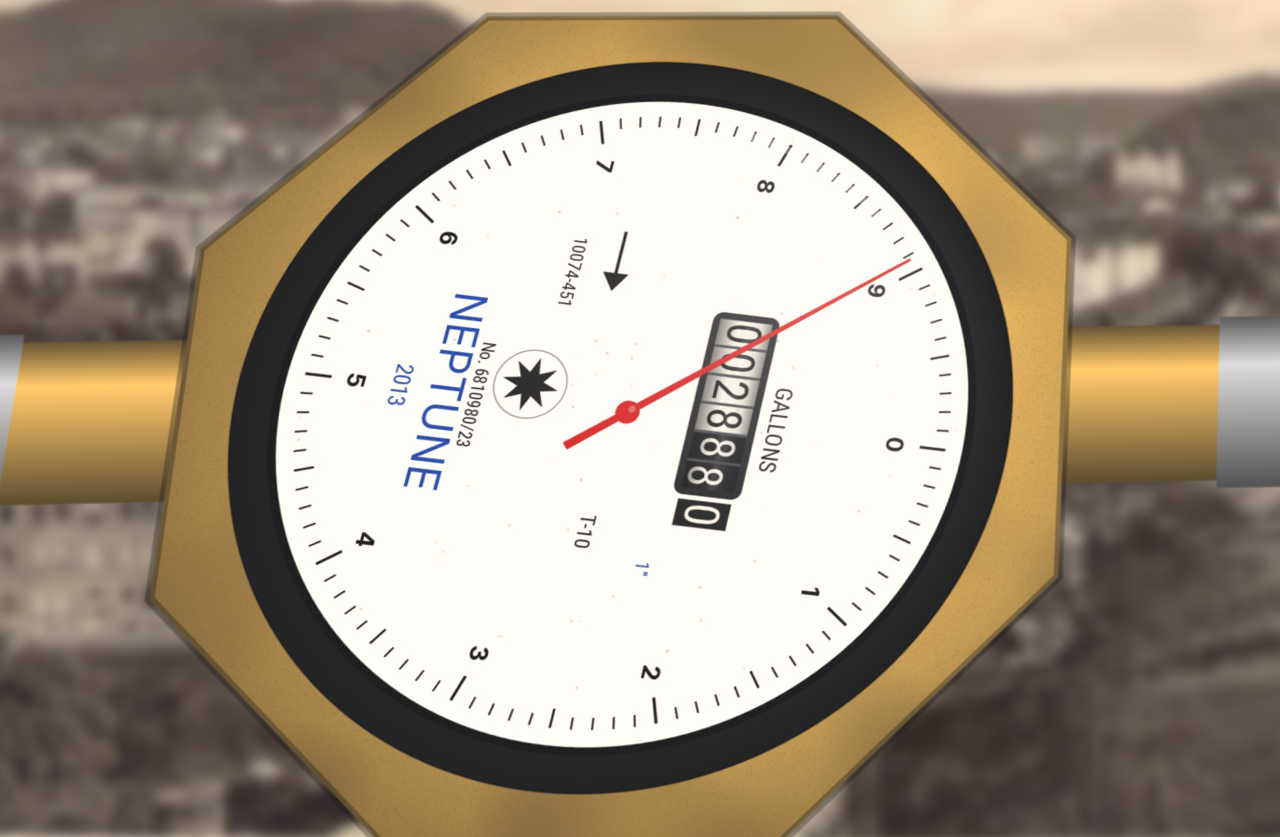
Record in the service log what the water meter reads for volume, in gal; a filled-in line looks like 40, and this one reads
28878.9
